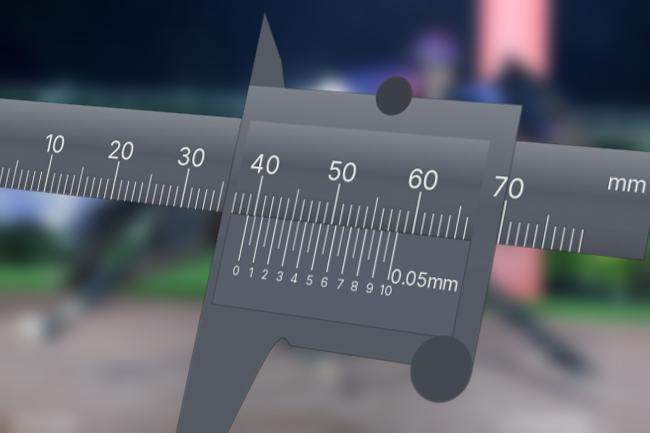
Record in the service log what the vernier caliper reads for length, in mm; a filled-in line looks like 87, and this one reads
39.2
